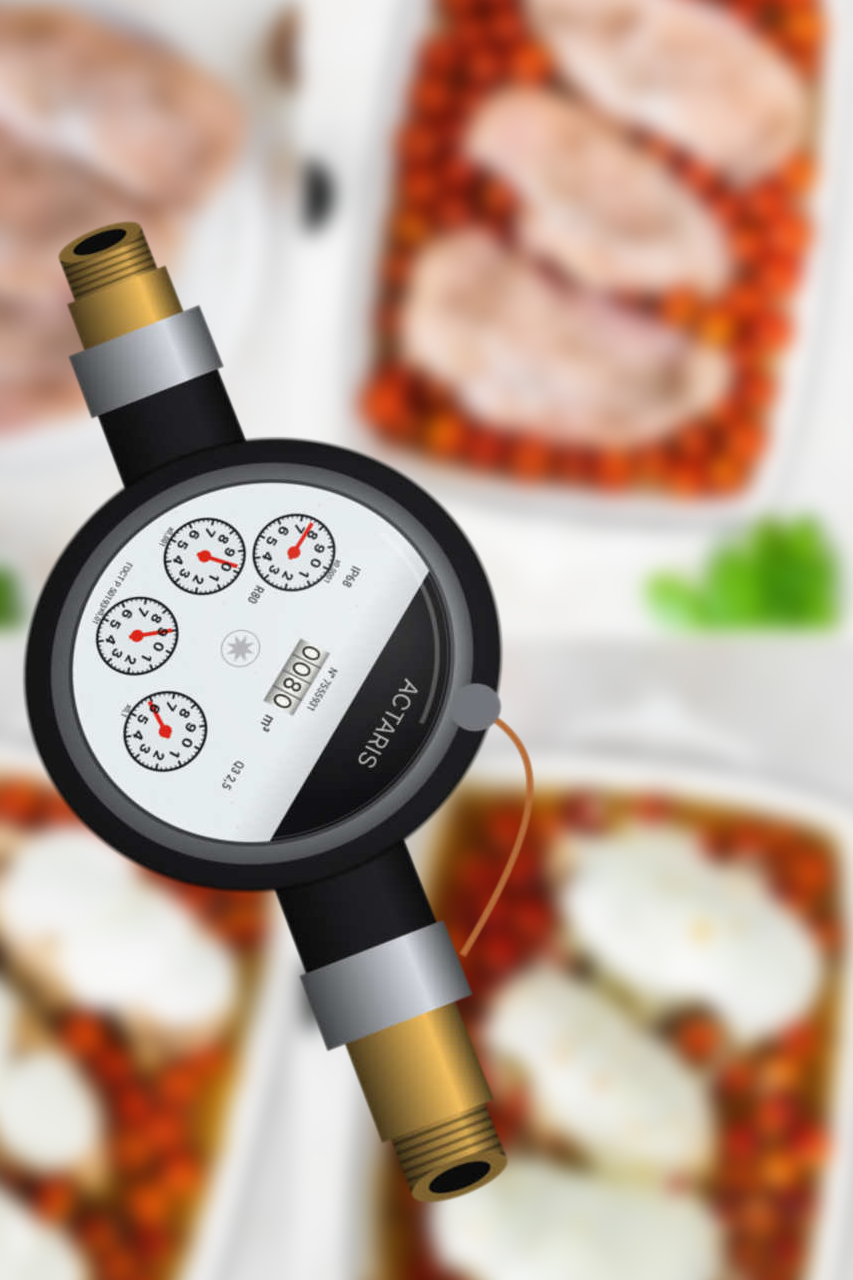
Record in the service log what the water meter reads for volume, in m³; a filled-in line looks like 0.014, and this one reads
80.5897
